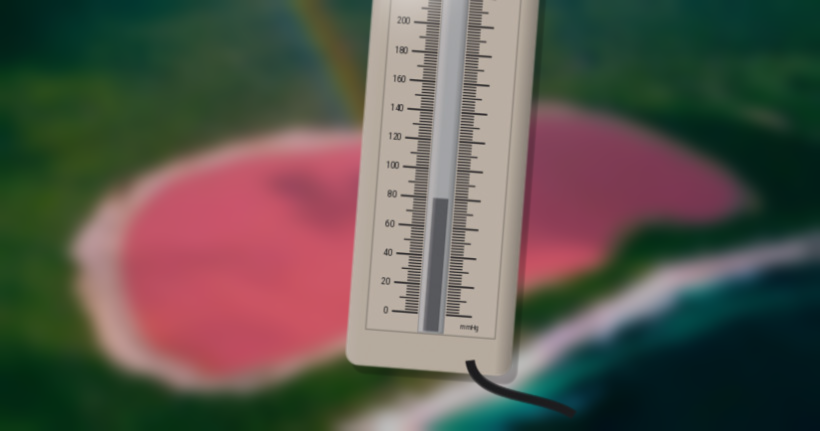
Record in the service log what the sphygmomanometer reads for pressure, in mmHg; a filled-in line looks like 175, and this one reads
80
